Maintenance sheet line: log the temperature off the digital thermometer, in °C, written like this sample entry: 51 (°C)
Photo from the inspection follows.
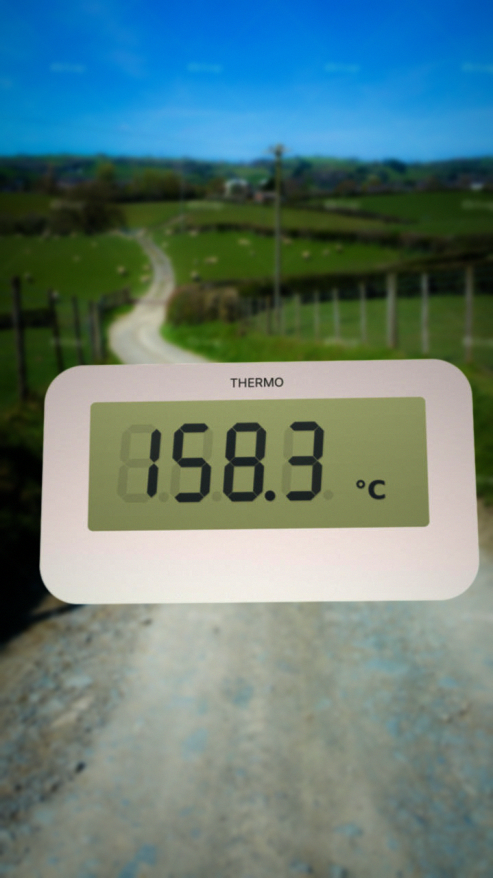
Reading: 158.3 (°C)
